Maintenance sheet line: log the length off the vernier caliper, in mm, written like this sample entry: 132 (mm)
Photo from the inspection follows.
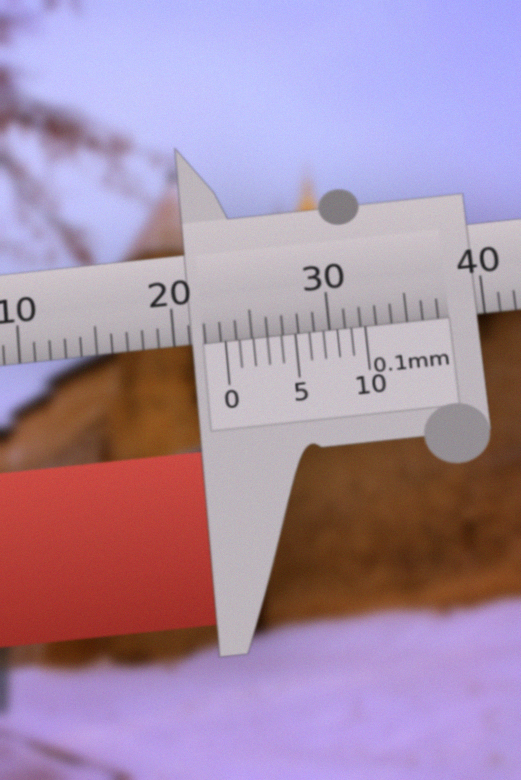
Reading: 23.3 (mm)
